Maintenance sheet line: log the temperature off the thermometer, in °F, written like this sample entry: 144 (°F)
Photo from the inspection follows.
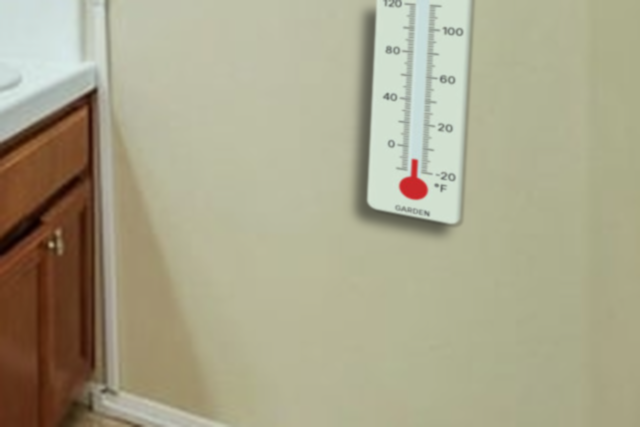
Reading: -10 (°F)
